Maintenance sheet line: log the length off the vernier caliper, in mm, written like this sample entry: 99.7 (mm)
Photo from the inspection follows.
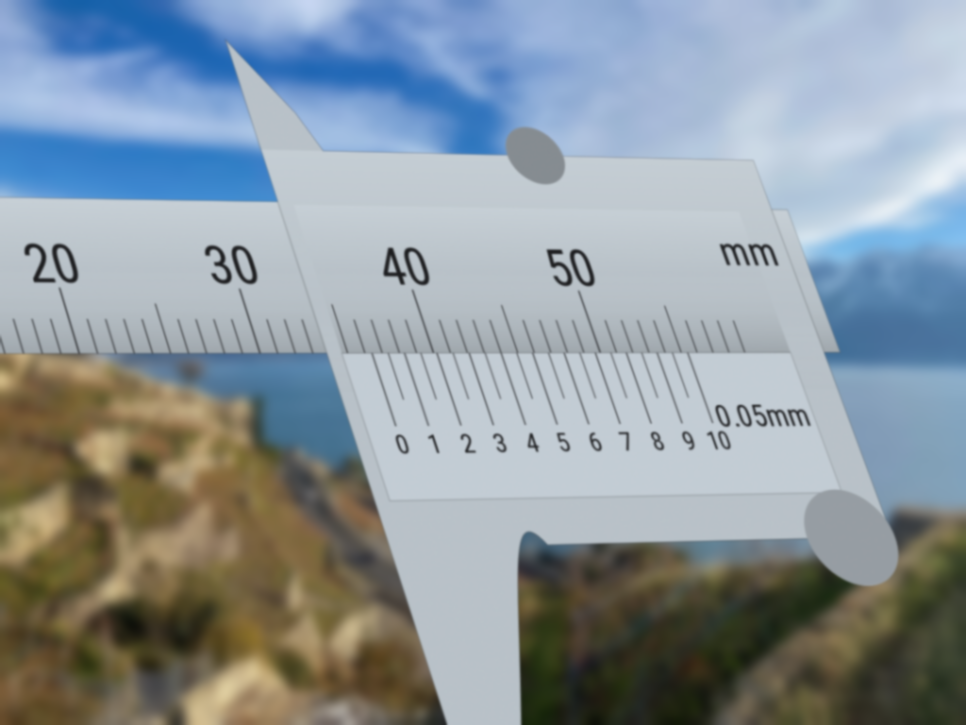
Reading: 36.4 (mm)
